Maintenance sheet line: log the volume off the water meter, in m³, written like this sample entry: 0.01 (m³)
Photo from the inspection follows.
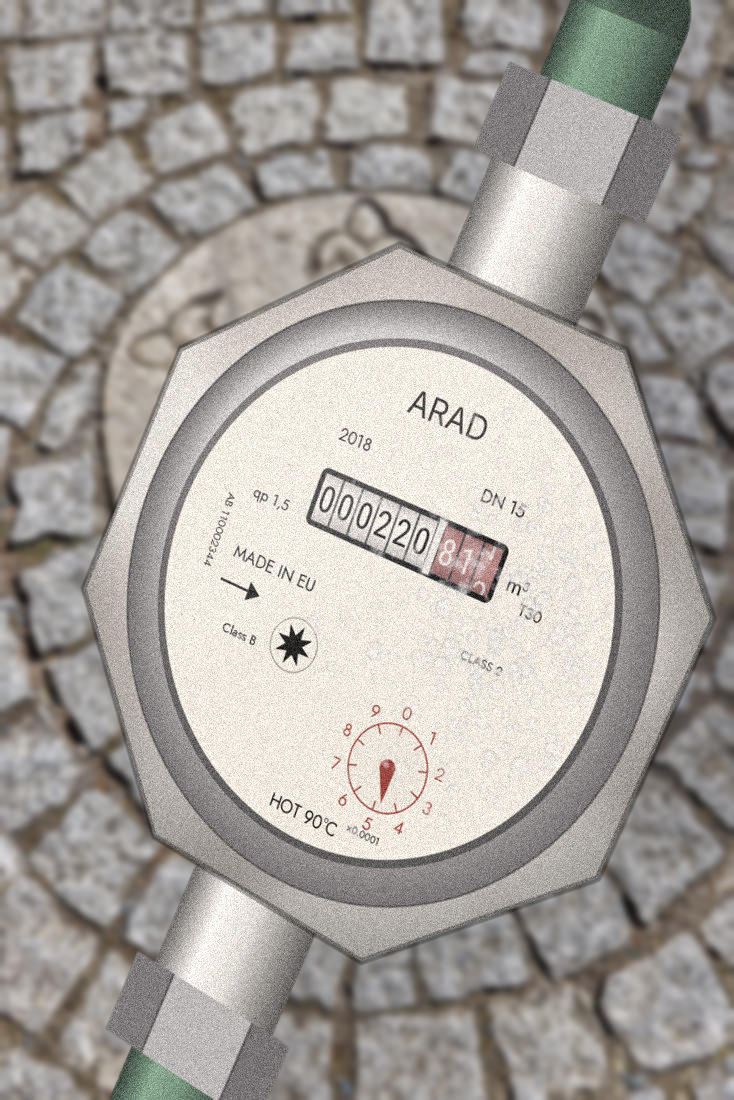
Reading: 220.8114 (m³)
